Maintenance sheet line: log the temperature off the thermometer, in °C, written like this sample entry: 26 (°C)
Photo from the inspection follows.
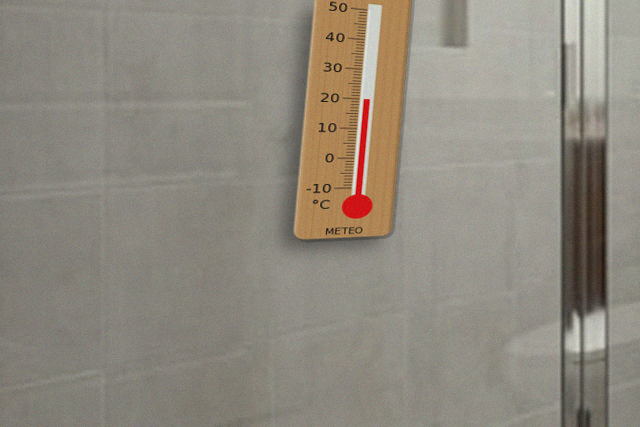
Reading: 20 (°C)
